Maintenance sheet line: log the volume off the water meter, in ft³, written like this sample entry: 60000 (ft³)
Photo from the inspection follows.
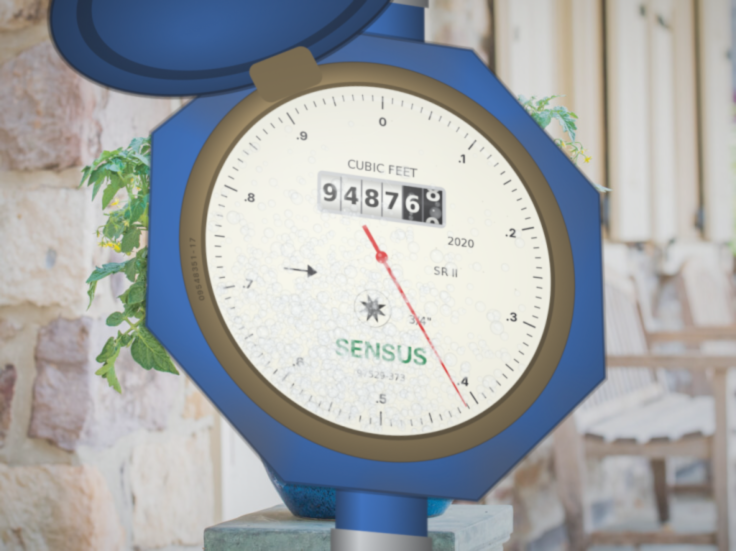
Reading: 948768.41 (ft³)
